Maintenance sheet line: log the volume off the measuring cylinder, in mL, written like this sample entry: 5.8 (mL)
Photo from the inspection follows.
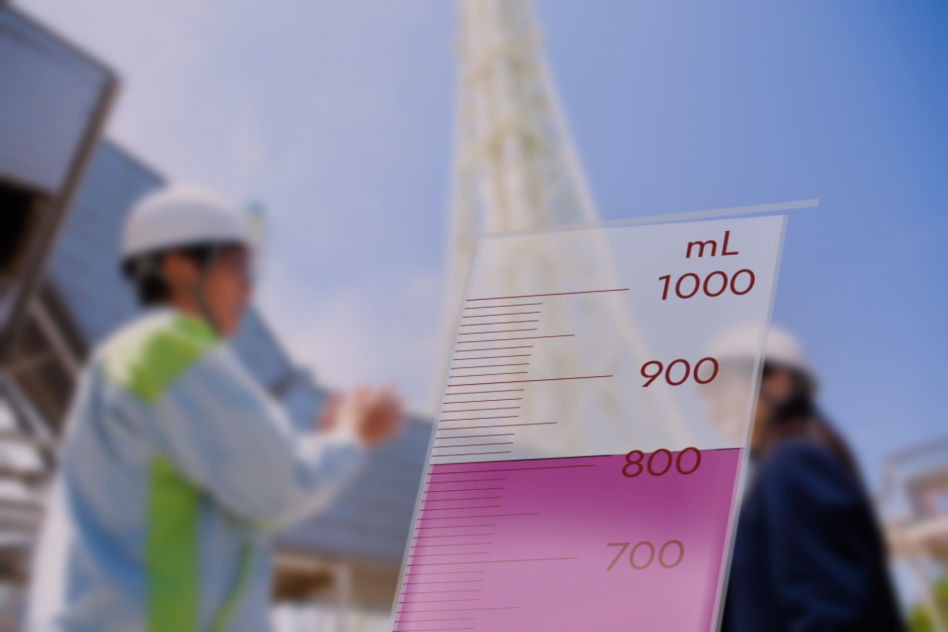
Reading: 810 (mL)
